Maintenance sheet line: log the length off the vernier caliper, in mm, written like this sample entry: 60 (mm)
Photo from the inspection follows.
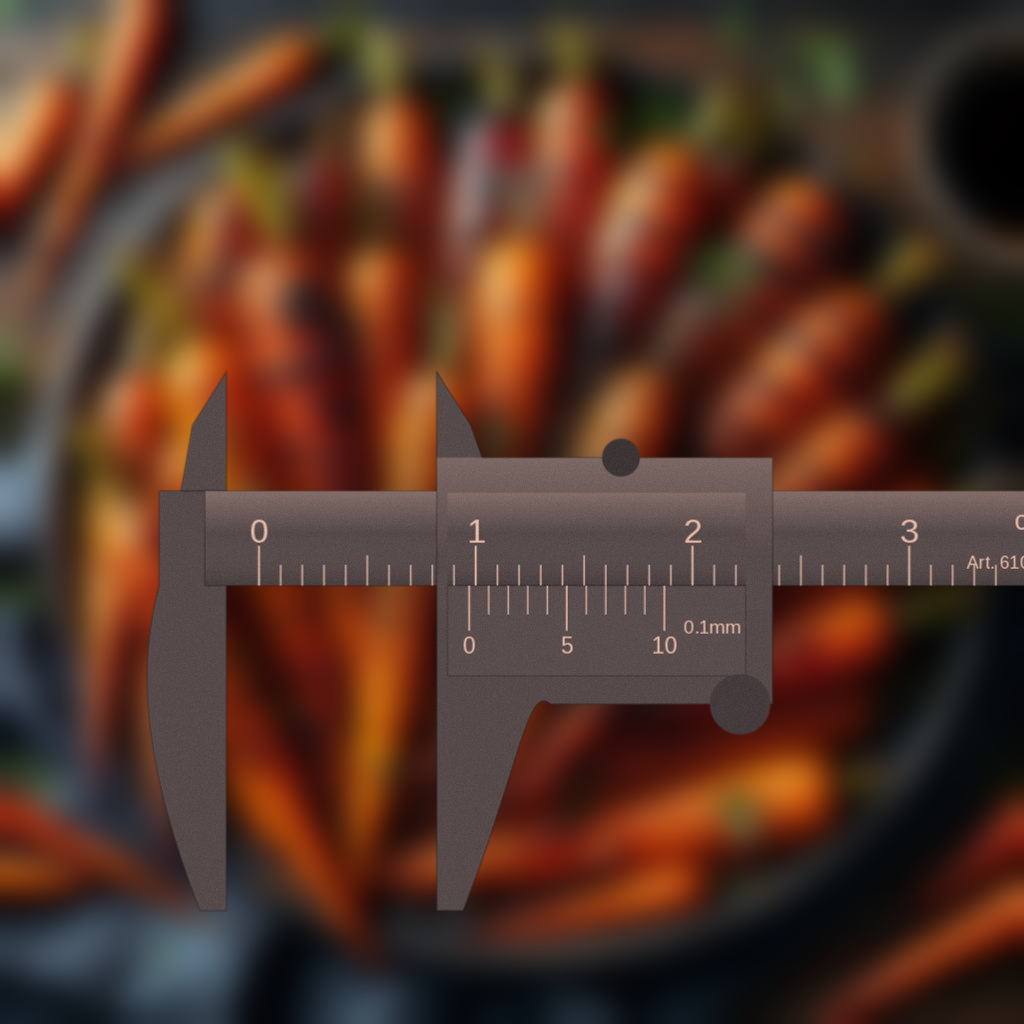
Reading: 9.7 (mm)
